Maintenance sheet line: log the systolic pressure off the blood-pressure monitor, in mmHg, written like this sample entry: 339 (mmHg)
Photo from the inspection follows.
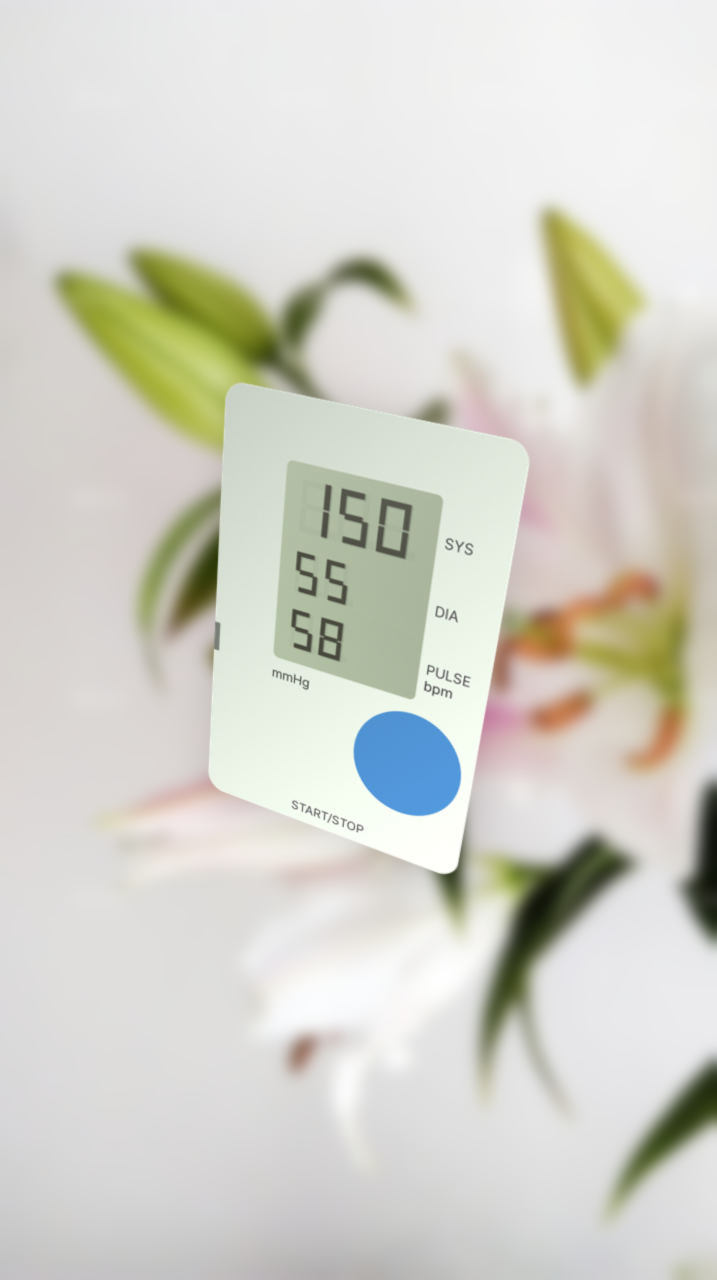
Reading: 150 (mmHg)
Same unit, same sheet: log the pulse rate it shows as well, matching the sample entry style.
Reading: 58 (bpm)
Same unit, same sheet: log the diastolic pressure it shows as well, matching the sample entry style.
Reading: 55 (mmHg)
